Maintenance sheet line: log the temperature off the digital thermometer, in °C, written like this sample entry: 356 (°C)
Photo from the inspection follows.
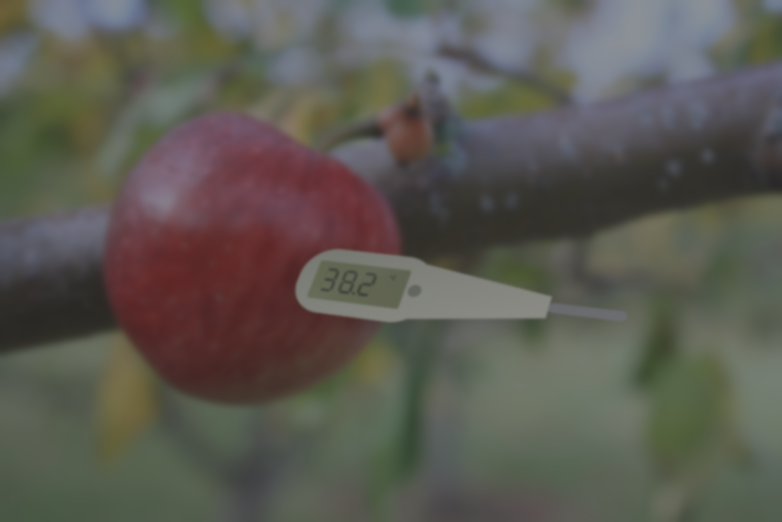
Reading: 38.2 (°C)
